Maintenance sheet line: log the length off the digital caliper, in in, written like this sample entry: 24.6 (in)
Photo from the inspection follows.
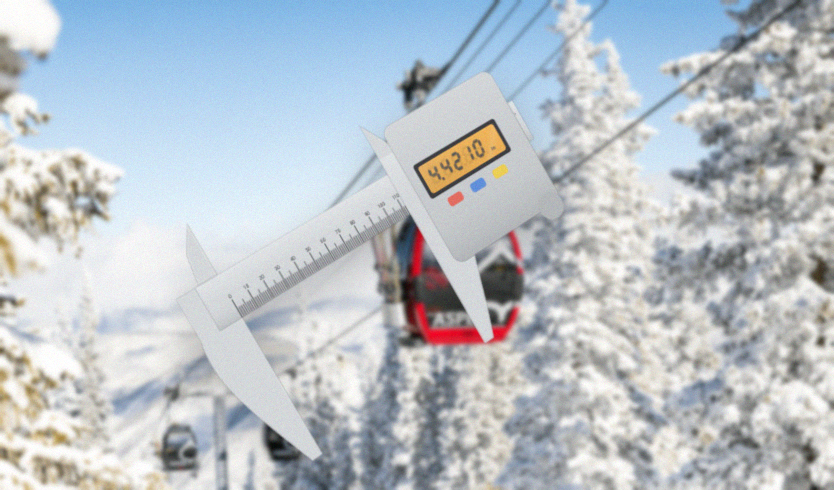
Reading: 4.4210 (in)
